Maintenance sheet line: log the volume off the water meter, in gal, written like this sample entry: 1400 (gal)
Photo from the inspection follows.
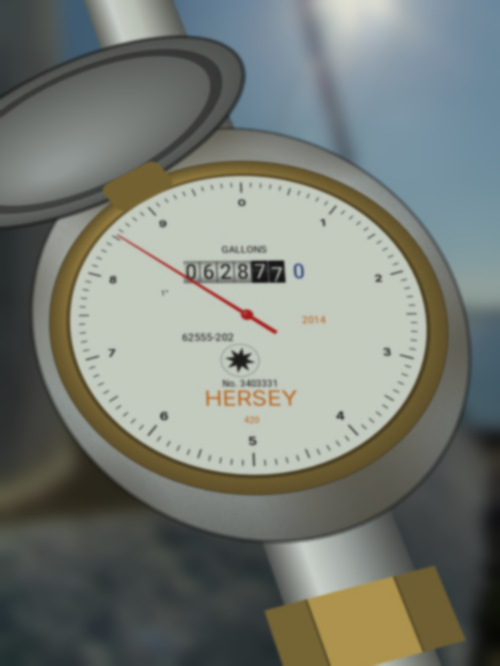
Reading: 628768.5 (gal)
